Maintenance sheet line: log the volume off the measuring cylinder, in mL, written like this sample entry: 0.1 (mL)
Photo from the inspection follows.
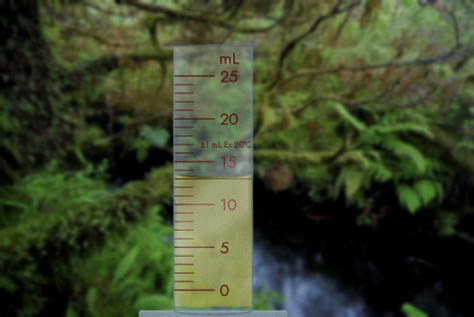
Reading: 13 (mL)
